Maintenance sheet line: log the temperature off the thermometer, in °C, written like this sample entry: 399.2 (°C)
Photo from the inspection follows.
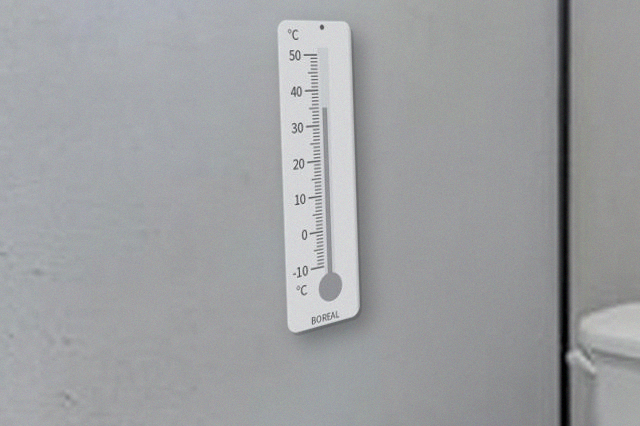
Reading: 35 (°C)
